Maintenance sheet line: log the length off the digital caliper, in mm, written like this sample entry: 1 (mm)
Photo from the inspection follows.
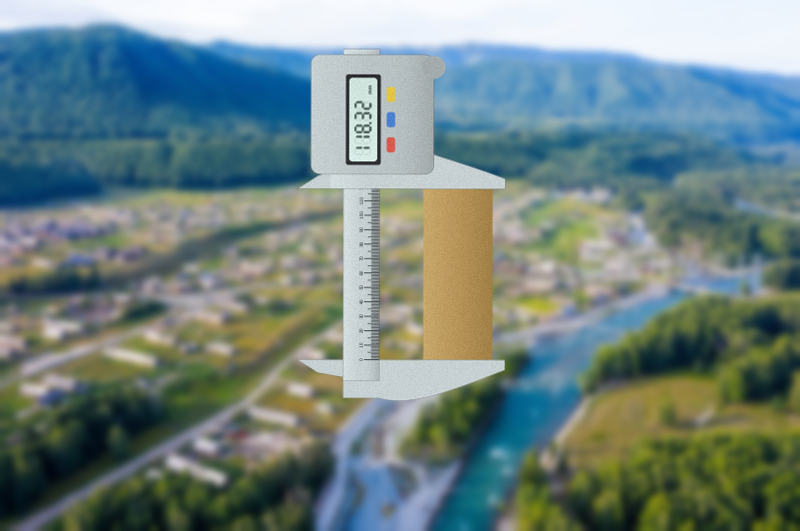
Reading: 118.32 (mm)
